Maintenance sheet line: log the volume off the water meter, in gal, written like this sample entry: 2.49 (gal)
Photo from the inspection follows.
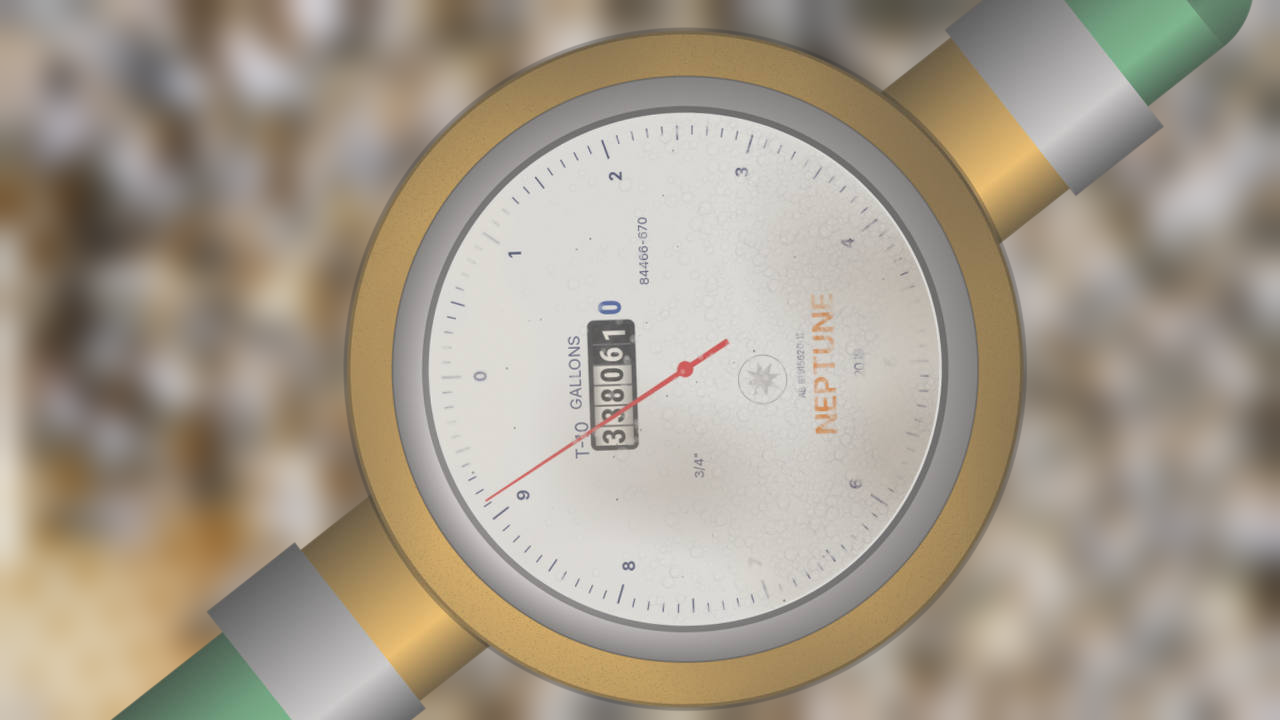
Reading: 3380609.1 (gal)
